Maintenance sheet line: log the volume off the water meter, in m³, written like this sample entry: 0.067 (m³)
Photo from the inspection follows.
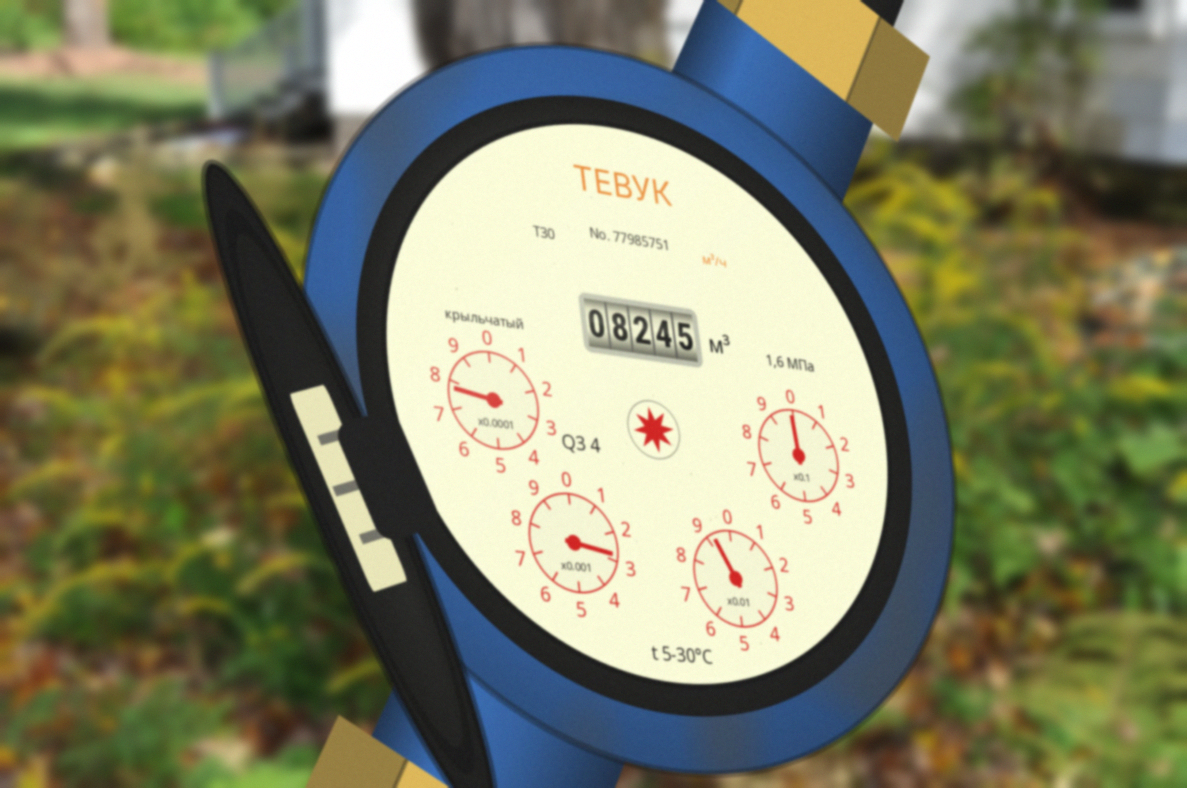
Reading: 8244.9927 (m³)
